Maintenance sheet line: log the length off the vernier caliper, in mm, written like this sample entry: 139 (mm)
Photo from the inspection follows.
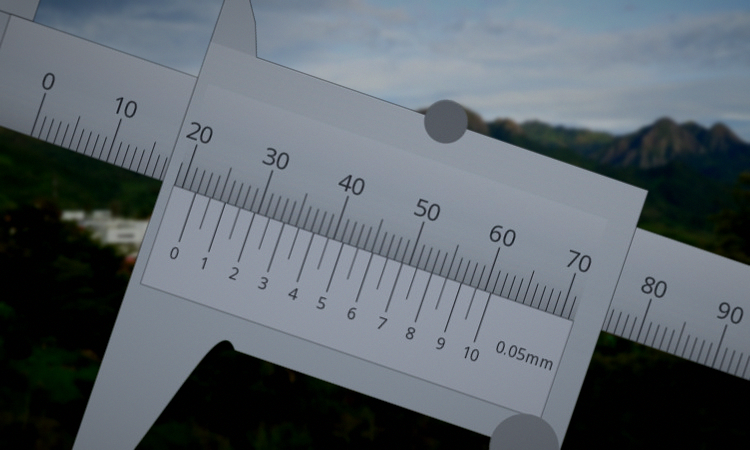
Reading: 21.8 (mm)
